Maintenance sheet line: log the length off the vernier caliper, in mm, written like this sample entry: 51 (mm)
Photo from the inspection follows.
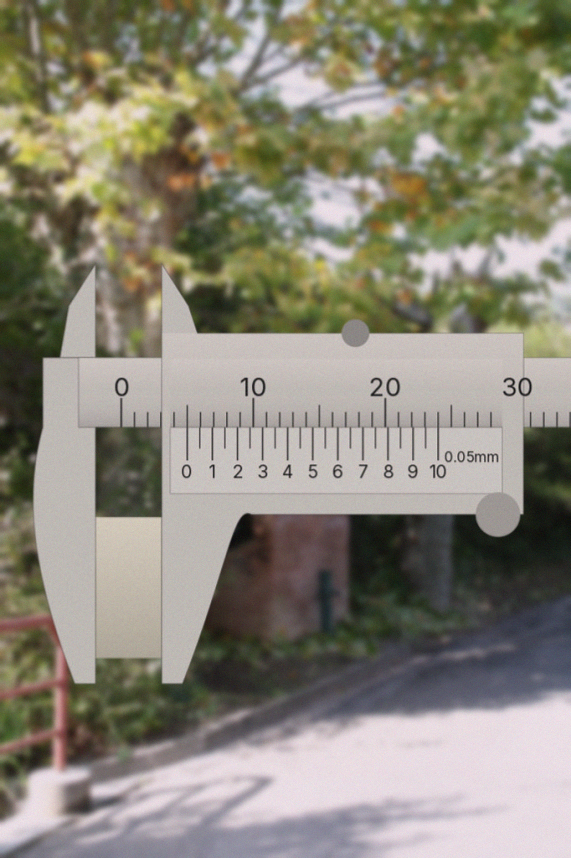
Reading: 5.0 (mm)
